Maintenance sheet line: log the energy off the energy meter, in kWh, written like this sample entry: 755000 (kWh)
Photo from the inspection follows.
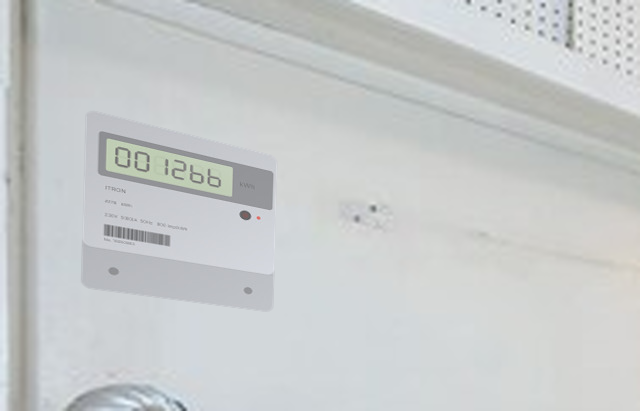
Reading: 1266 (kWh)
